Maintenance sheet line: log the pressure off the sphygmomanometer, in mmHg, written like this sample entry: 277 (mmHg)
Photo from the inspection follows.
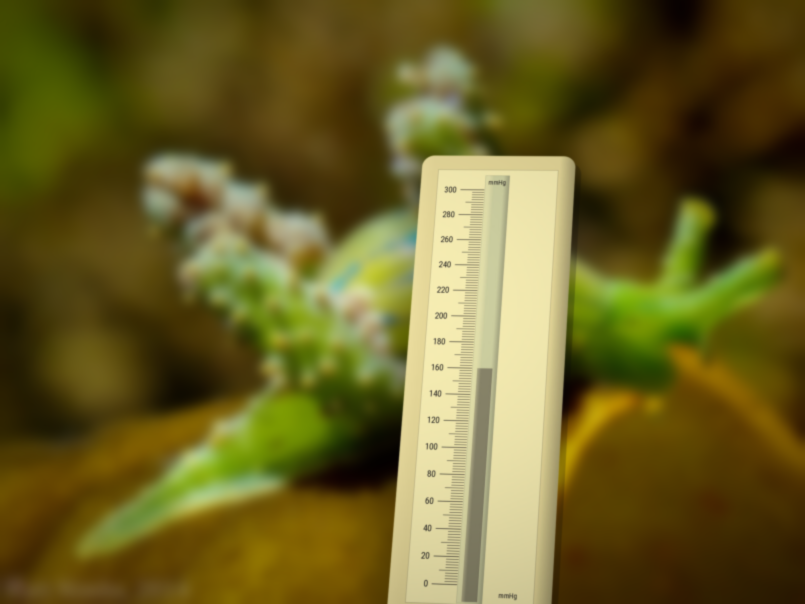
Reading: 160 (mmHg)
